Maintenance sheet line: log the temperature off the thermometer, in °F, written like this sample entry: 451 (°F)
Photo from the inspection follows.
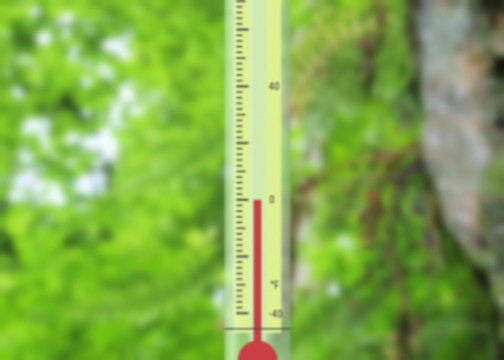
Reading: 0 (°F)
